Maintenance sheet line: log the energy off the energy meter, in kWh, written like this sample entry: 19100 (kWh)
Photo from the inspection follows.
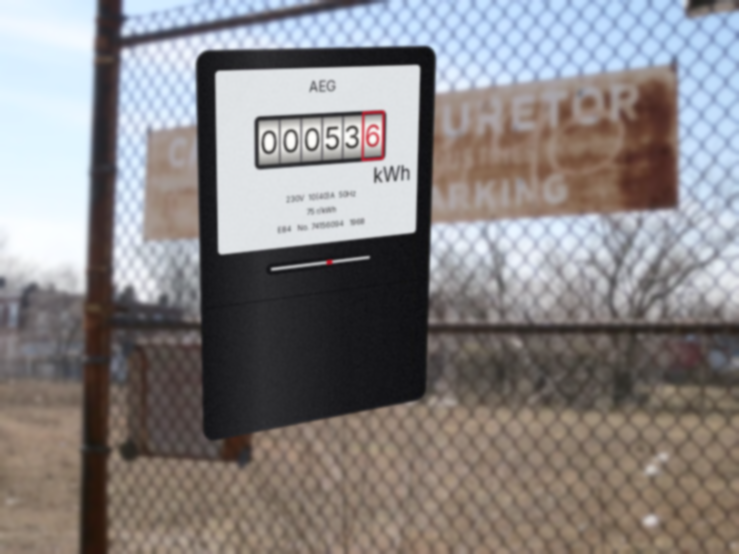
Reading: 53.6 (kWh)
